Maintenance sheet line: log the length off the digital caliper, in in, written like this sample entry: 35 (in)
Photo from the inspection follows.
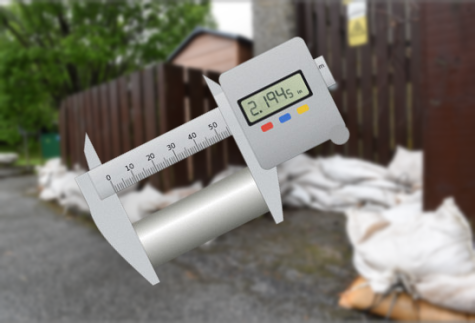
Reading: 2.1945 (in)
